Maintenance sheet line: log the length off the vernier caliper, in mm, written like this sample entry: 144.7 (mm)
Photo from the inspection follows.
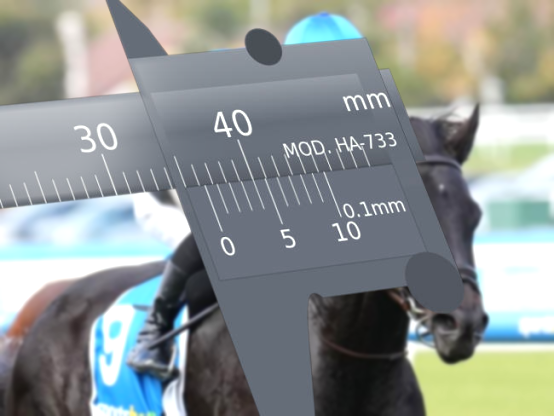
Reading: 36.4 (mm)
